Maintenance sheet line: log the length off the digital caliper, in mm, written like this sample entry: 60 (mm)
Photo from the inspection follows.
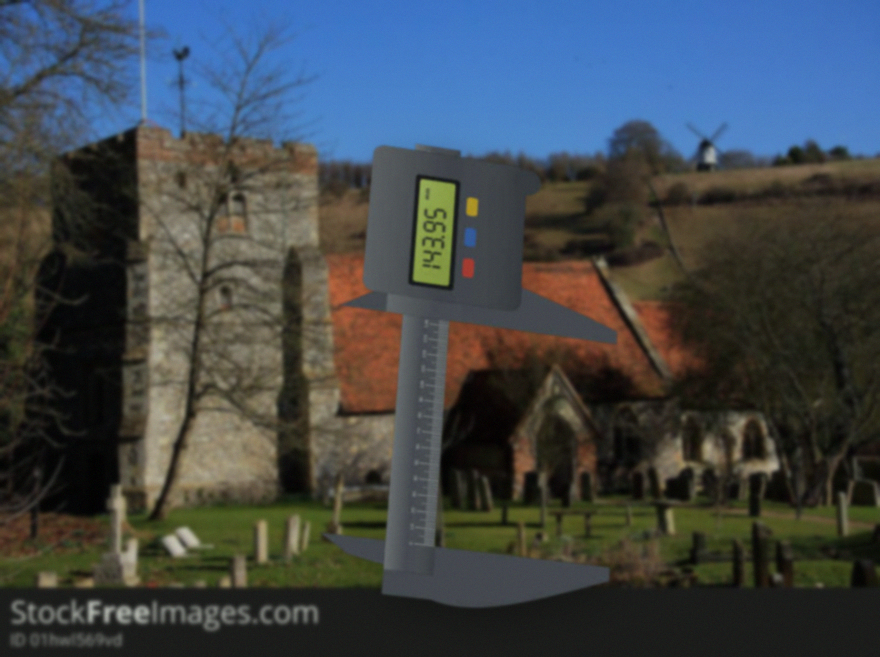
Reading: 143.95 (mm)
